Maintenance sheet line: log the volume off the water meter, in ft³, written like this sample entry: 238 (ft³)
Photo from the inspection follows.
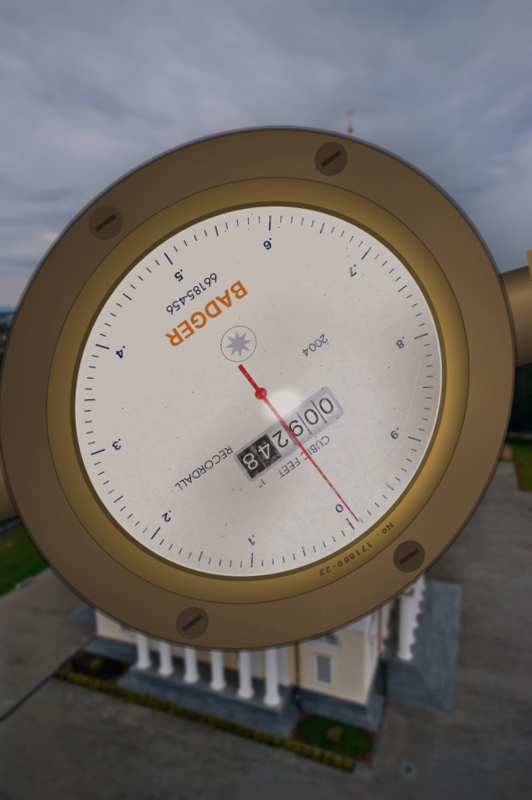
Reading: 9247.99 (ft³)
